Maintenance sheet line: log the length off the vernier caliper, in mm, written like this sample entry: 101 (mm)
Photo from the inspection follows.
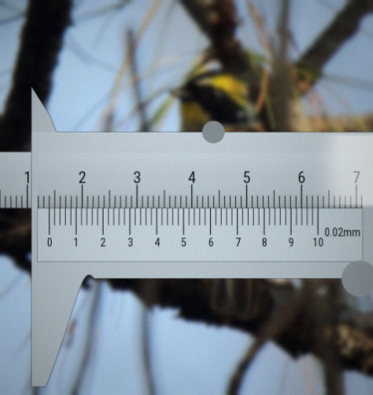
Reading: 14.0 (mm)
